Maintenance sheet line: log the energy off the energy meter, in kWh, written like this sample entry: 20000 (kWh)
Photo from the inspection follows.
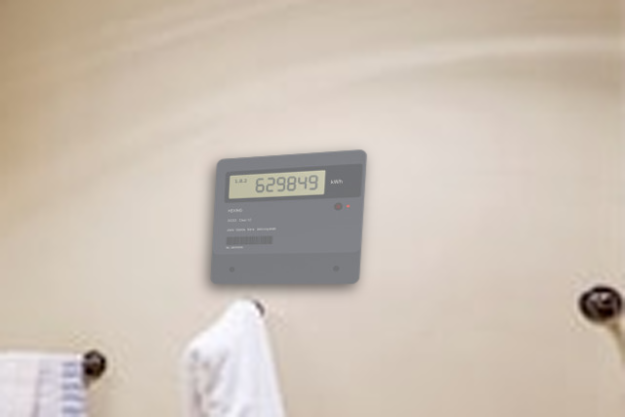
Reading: 629849 (kWh)
